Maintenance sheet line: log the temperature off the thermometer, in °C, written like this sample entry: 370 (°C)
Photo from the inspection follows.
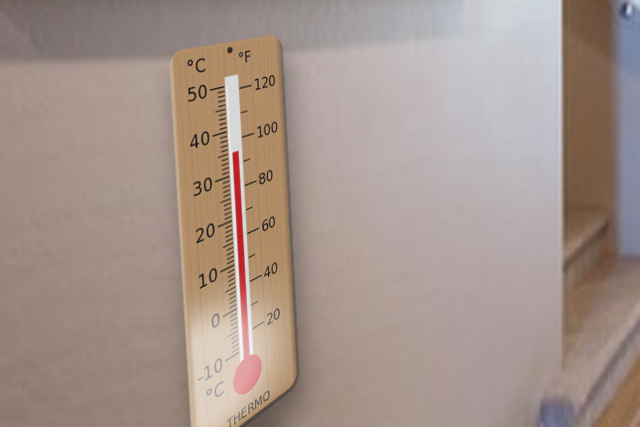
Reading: 35 (°C)
